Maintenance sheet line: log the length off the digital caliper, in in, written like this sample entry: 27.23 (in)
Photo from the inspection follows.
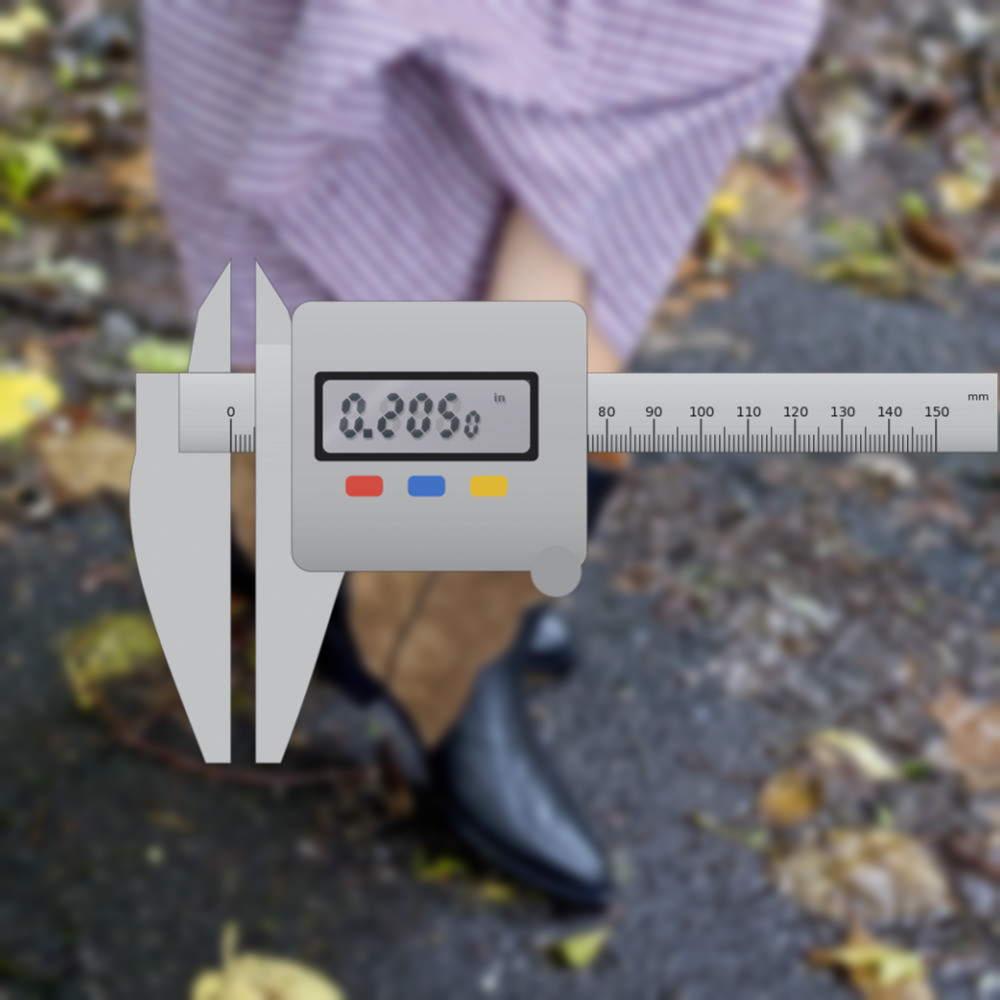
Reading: 0.2050 (in)
